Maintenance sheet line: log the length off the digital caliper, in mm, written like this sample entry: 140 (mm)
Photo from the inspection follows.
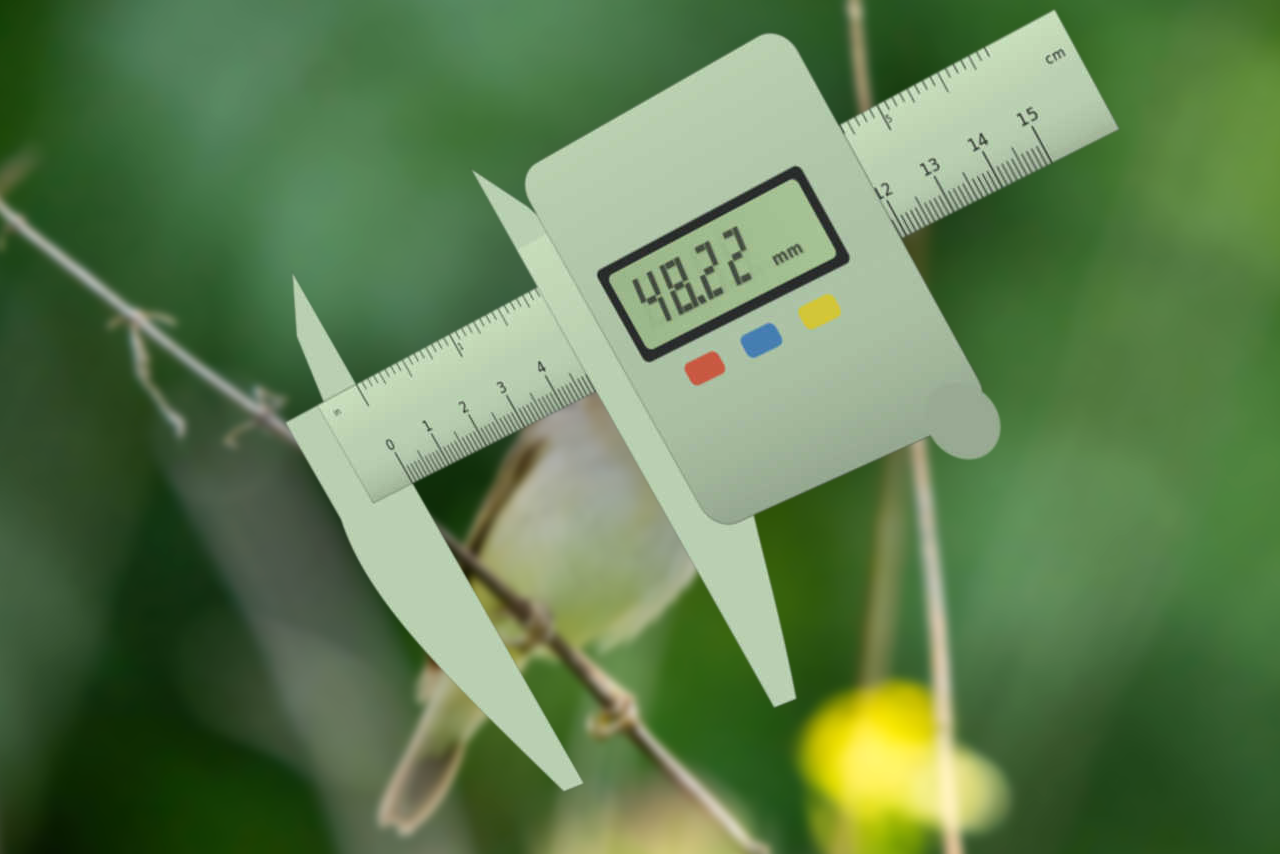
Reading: 48.22 (mm)
